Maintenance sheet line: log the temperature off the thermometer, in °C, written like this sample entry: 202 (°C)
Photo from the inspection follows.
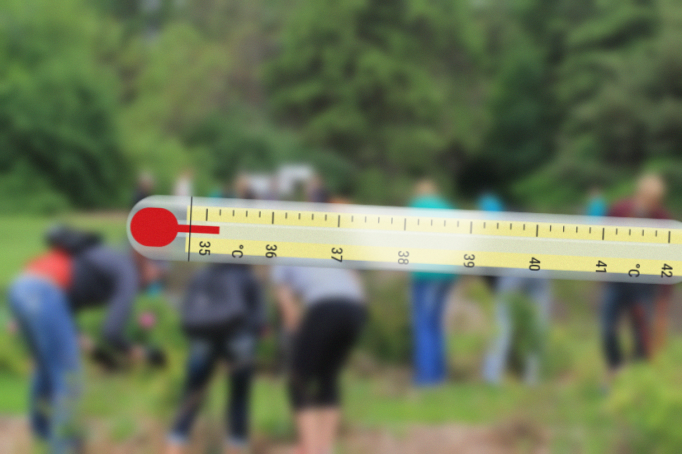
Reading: 35.2 (°C)
